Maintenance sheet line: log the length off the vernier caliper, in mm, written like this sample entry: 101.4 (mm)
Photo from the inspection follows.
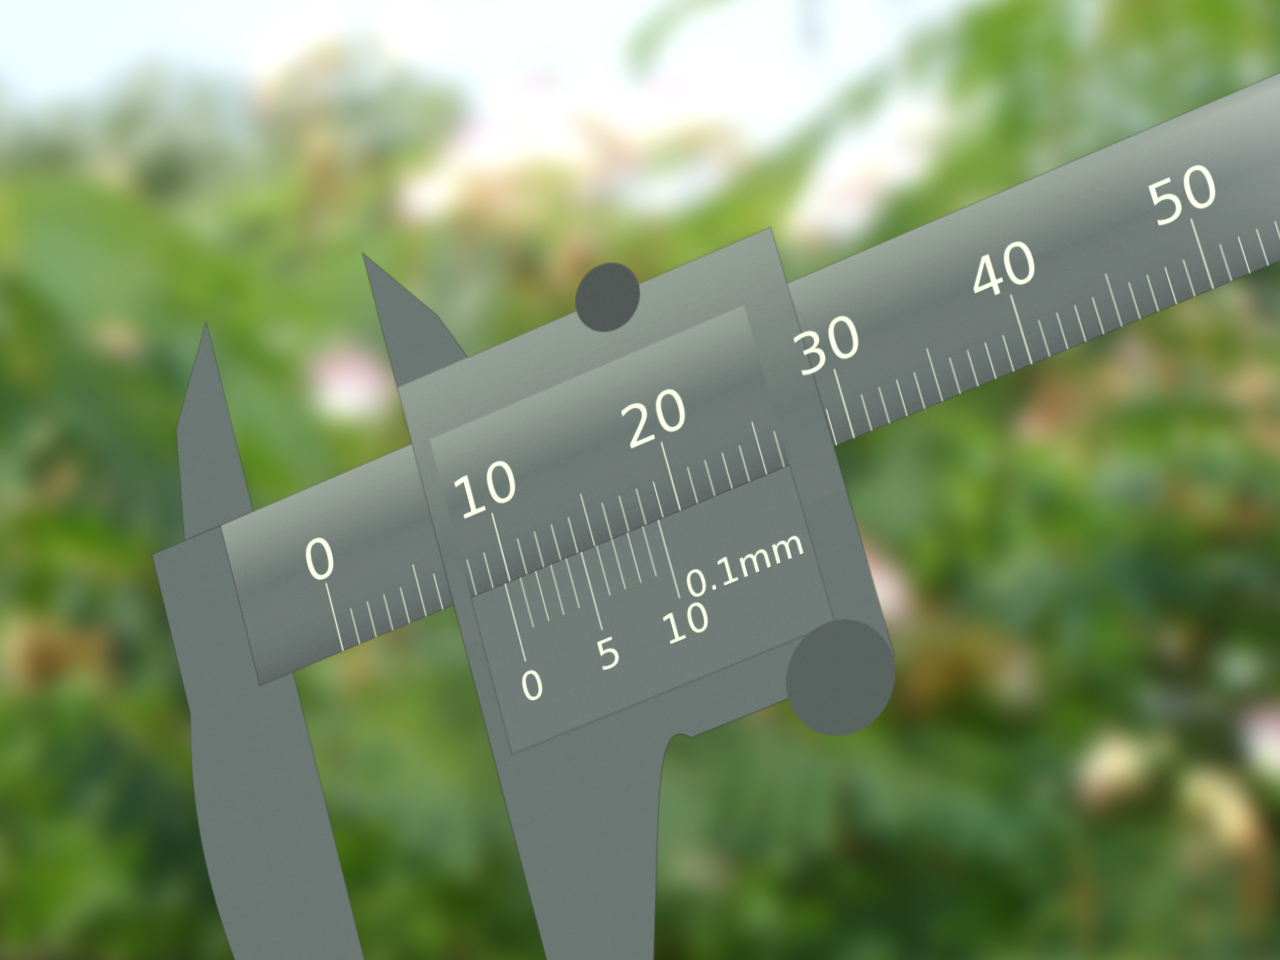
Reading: 9.7 (mm)
